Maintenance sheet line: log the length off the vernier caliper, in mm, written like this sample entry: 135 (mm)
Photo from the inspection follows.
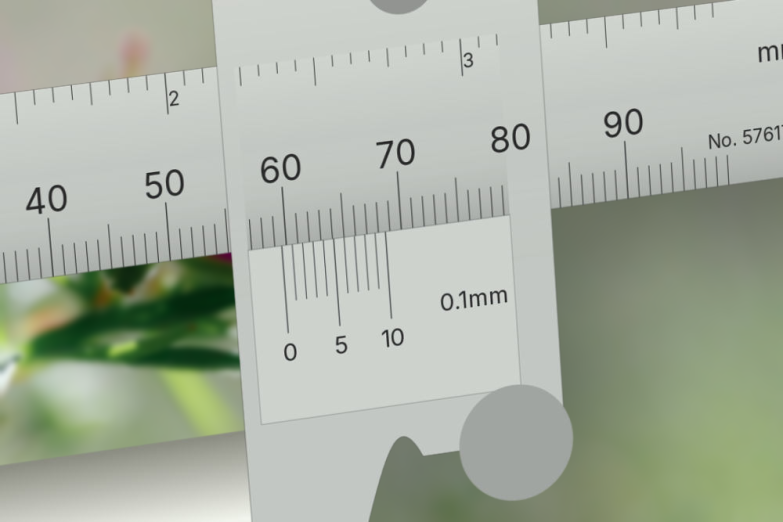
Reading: 59.6 (mm)
